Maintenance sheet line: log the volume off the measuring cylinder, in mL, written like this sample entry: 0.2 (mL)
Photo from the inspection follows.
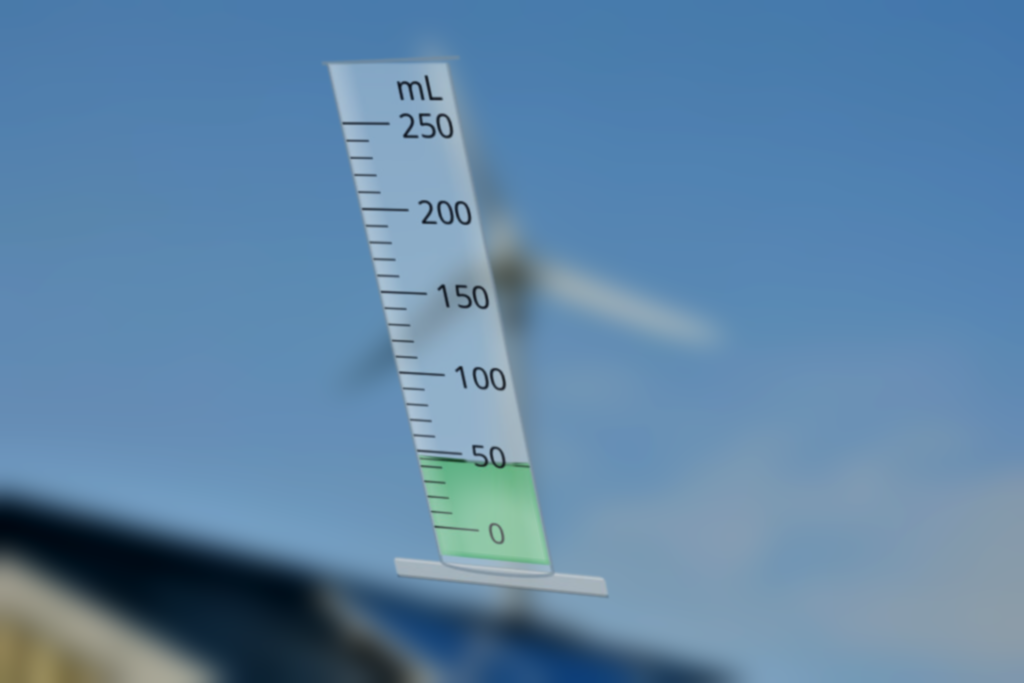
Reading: 45 (mL)
